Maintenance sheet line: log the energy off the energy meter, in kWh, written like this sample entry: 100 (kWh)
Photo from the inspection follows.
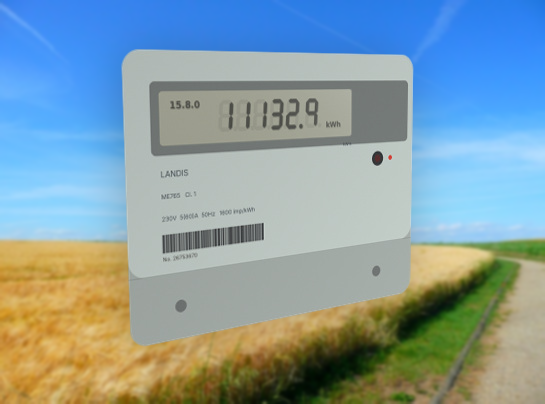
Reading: 11132.9 (kWh)
